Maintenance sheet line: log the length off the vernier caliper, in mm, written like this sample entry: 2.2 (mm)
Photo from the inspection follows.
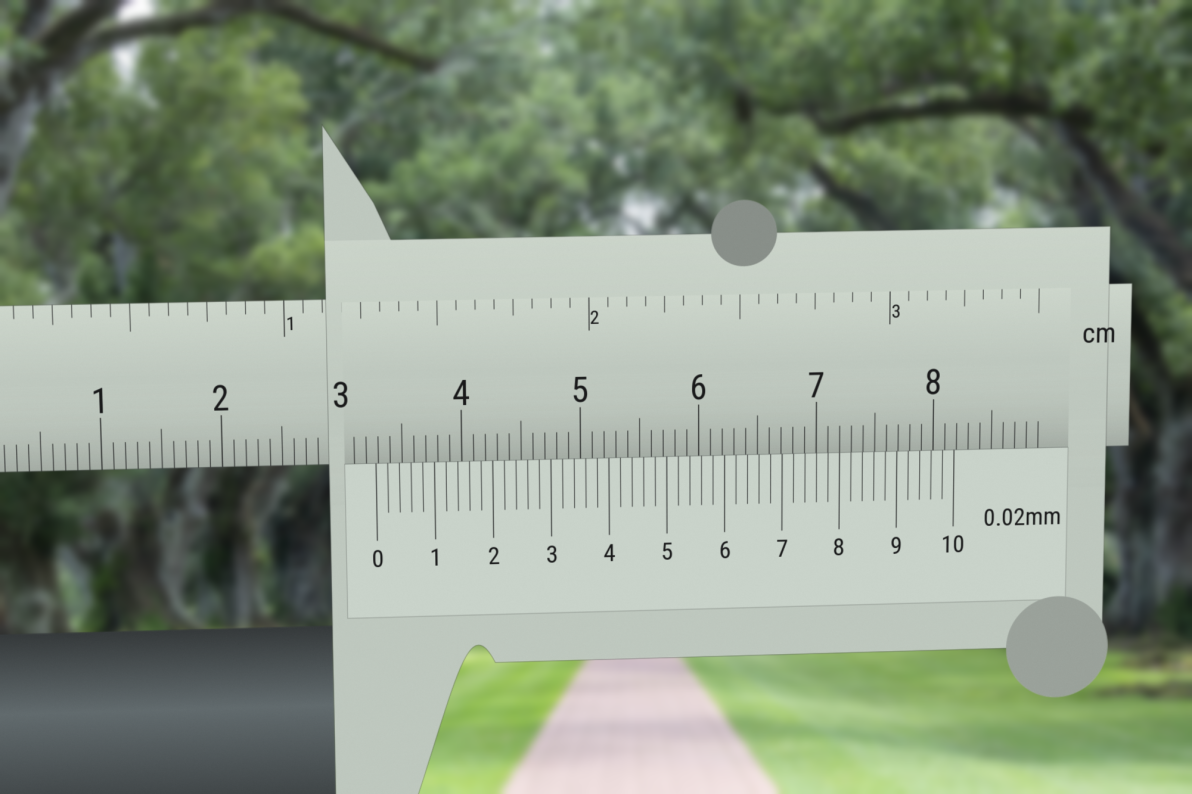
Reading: 32.8 (mm)
